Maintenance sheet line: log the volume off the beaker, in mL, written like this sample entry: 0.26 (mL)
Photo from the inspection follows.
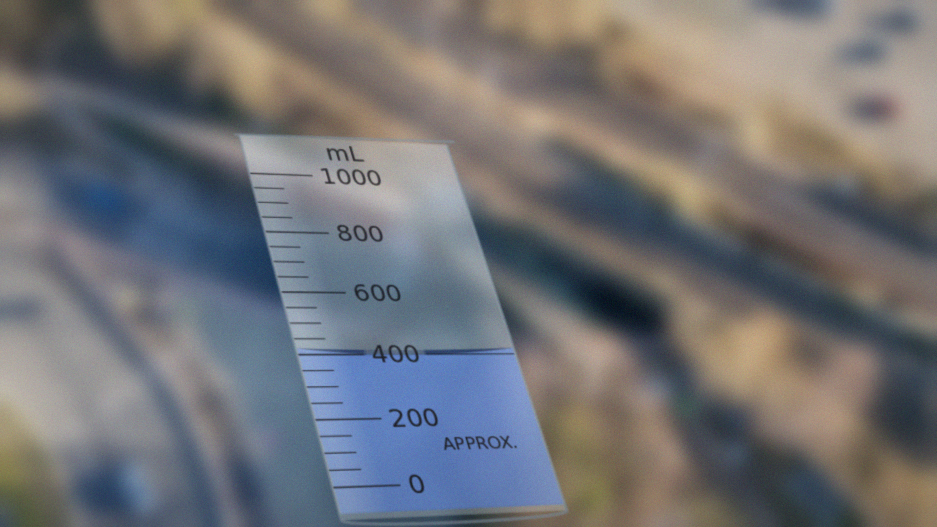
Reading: 400 (mL)
